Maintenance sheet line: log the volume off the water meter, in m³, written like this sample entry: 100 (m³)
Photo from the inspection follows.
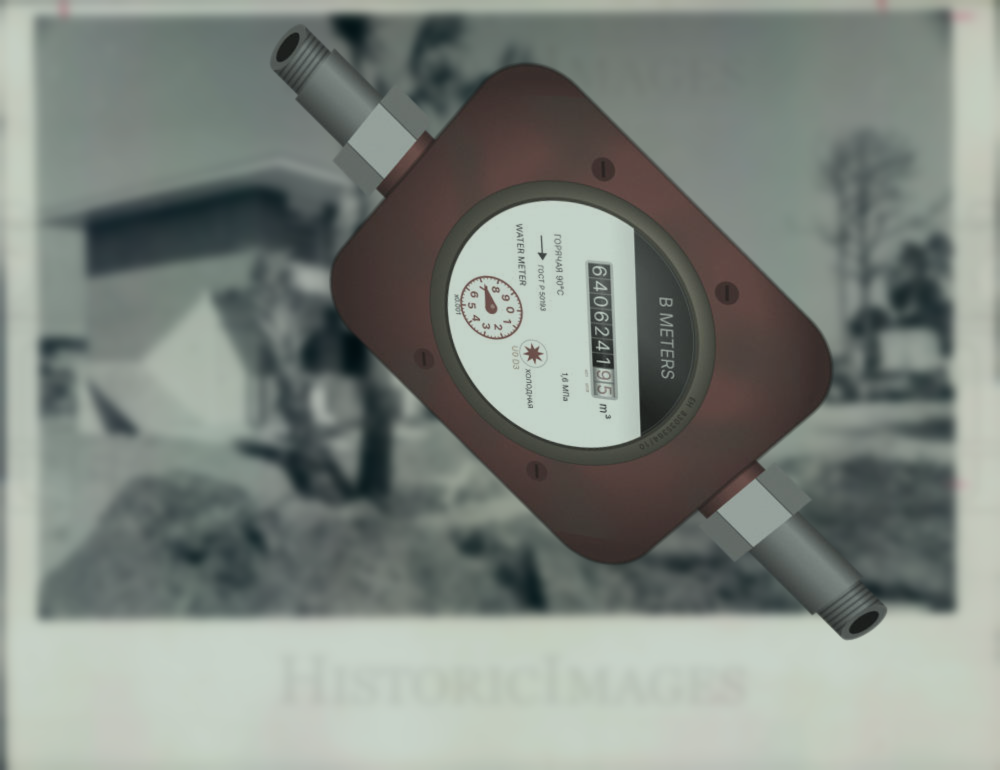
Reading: 6406241.957 (m³)
